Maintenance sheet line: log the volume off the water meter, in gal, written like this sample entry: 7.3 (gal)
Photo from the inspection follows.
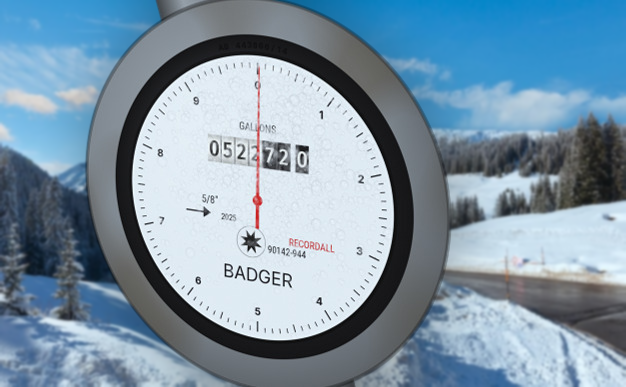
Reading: 522720.0 (gal)
